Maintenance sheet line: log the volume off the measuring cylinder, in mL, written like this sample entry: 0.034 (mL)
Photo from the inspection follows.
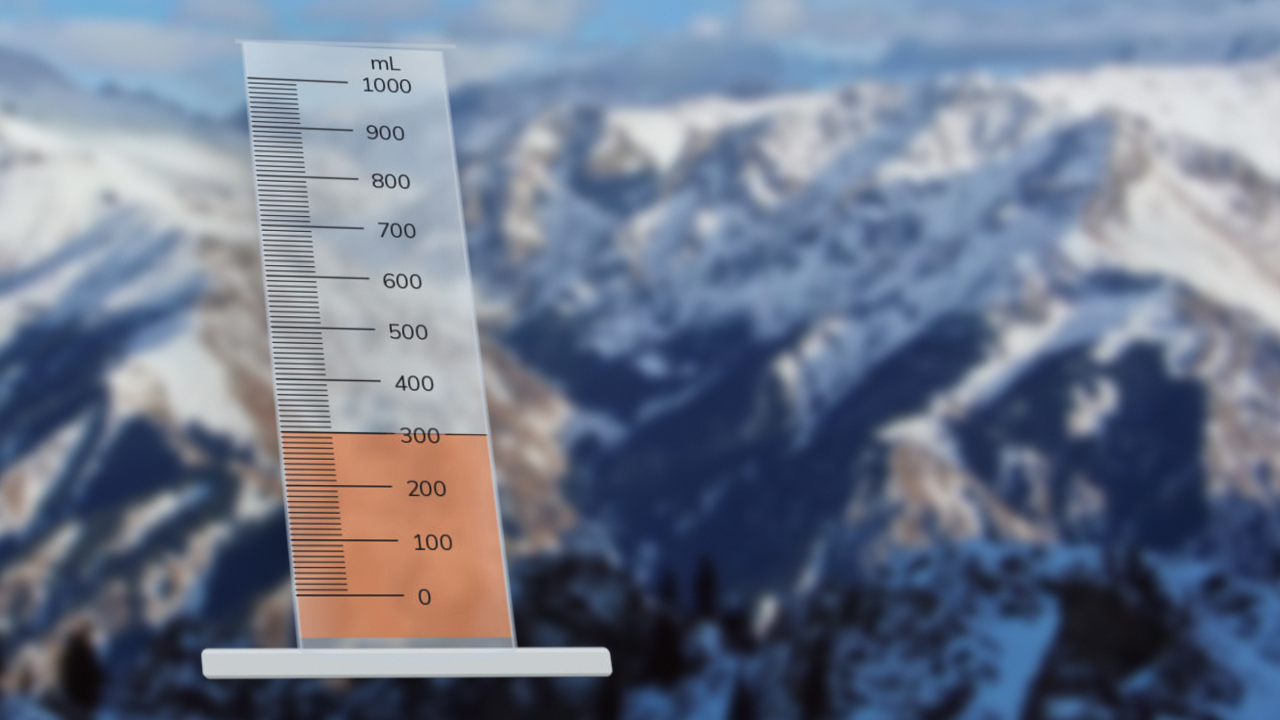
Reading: 300 (mL)
